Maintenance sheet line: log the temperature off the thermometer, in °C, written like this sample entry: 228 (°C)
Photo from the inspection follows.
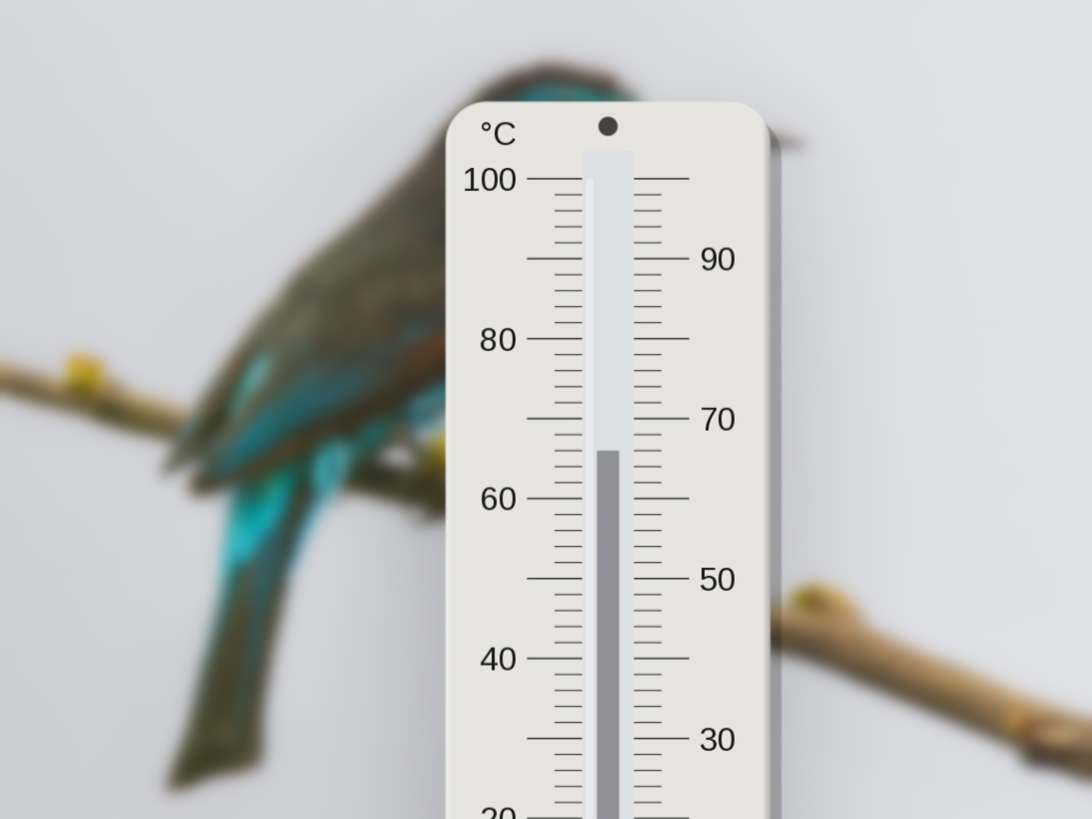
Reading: 66 (°C)
